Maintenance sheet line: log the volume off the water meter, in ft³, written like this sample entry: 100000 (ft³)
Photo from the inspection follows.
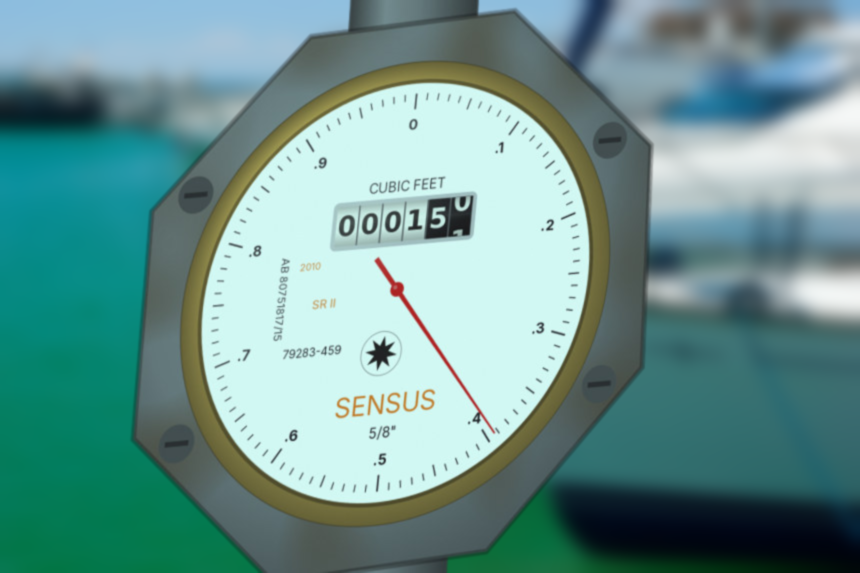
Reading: 150.39 (ft³)
